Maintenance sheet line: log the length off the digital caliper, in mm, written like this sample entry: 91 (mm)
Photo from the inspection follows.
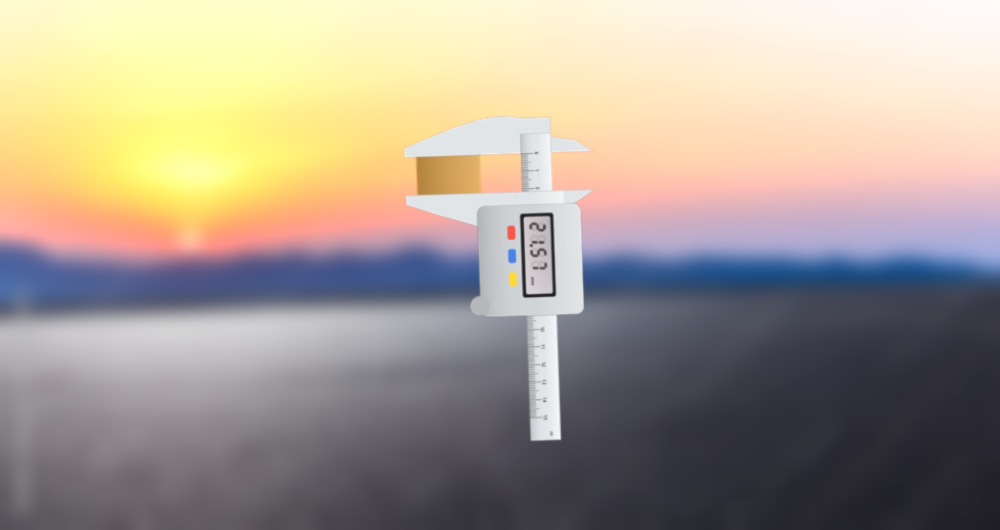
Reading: 21.57 (mm)
